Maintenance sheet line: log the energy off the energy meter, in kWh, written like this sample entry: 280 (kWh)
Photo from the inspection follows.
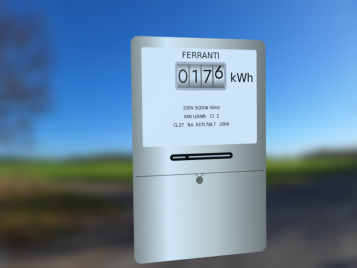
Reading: 176 (kWh)
